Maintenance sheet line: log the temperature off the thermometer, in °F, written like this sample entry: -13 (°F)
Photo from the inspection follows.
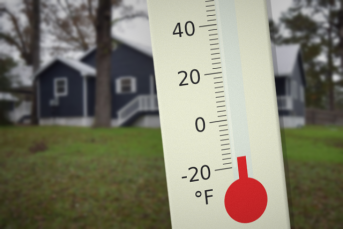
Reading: -16 (°F)
